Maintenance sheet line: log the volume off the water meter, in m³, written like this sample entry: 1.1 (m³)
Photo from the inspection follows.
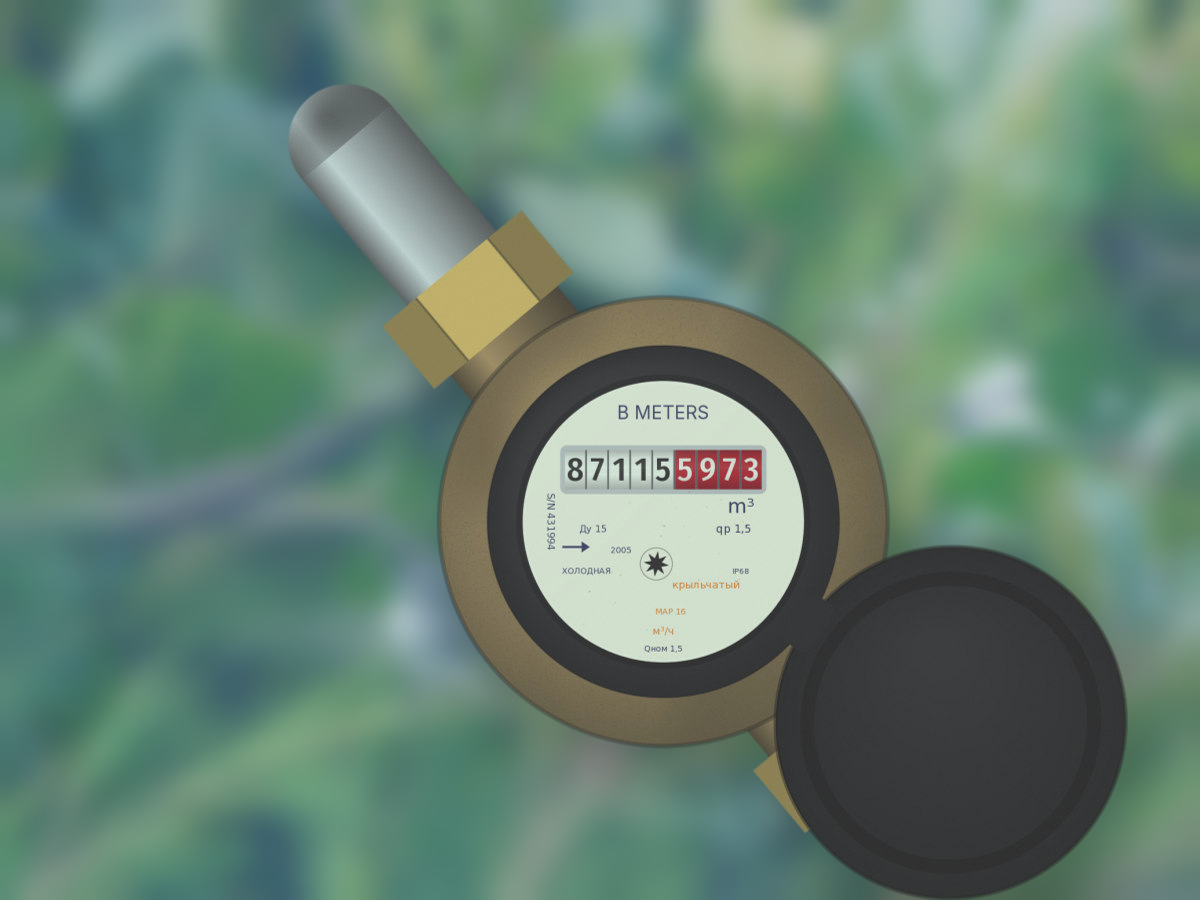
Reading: 87115.5973 (m³)
